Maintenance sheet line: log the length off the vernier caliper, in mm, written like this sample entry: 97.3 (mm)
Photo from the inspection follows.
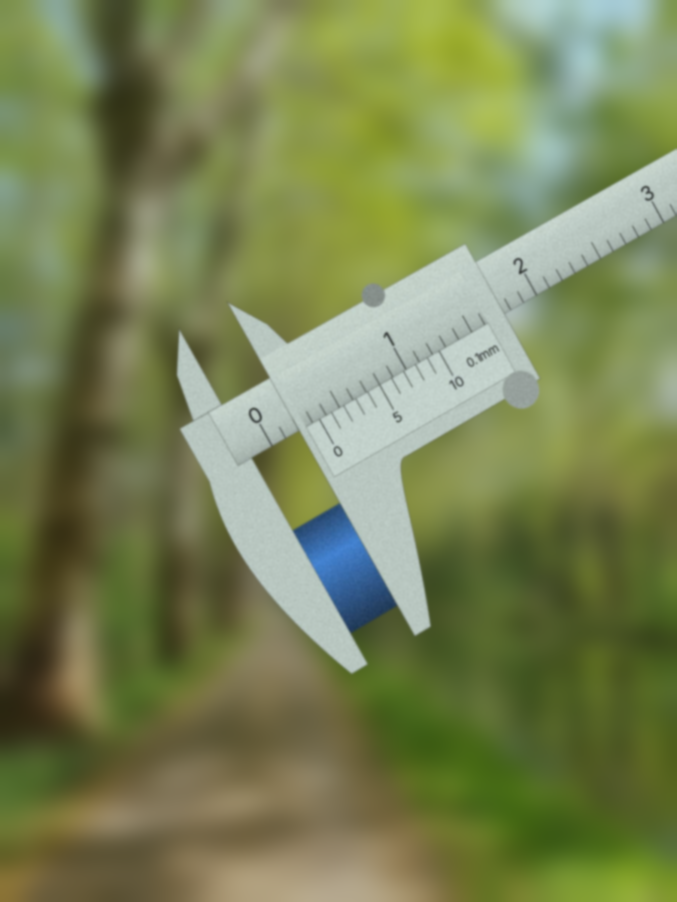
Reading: 3.5 (mm)
